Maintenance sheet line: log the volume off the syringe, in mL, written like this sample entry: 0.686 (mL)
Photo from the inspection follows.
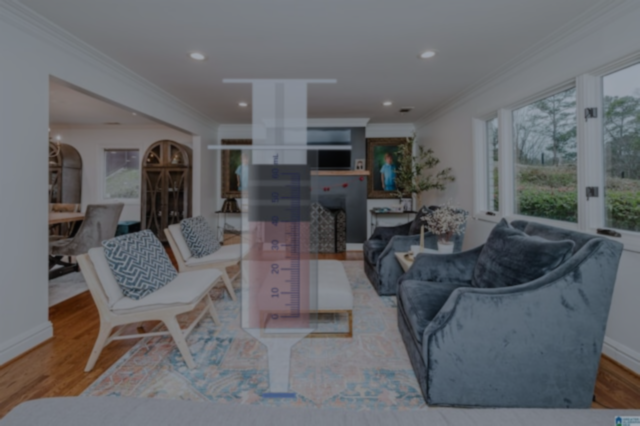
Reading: 40 (mL)
